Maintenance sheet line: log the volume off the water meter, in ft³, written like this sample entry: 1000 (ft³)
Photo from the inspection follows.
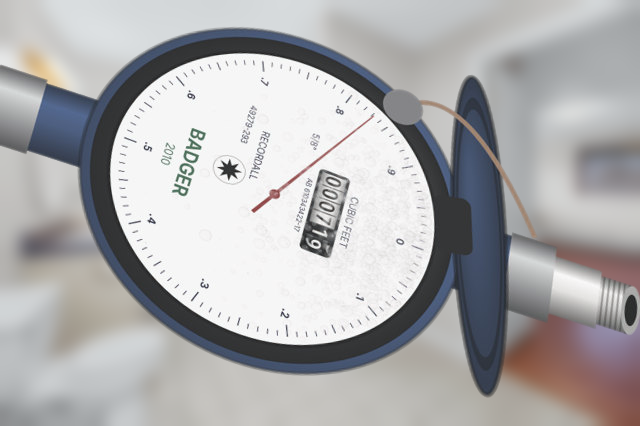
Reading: 718.83 (ft³)
